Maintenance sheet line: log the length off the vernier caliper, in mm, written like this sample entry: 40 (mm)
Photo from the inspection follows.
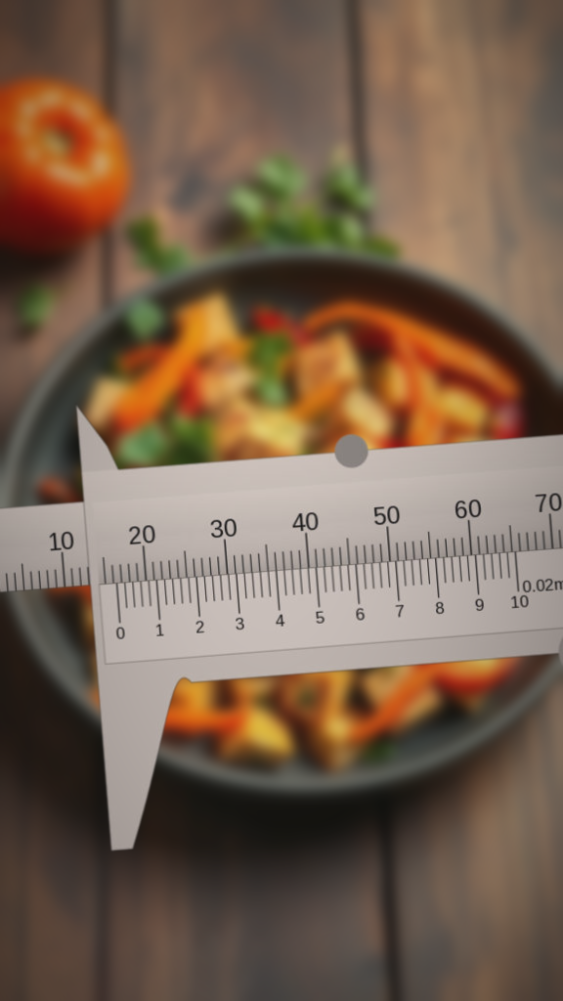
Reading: 16.4 (mm)
